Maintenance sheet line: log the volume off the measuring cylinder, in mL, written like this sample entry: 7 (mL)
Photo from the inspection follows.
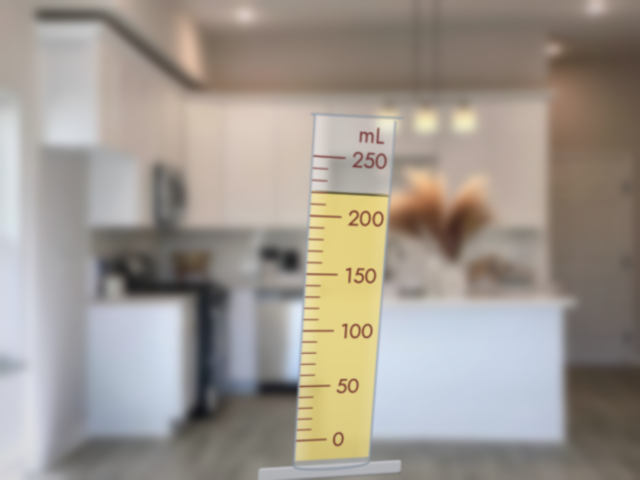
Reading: 220 (mL)
